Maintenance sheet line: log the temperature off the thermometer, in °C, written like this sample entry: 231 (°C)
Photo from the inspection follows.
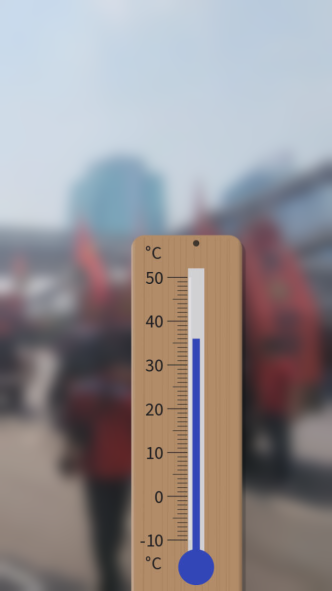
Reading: 36 (°C)
